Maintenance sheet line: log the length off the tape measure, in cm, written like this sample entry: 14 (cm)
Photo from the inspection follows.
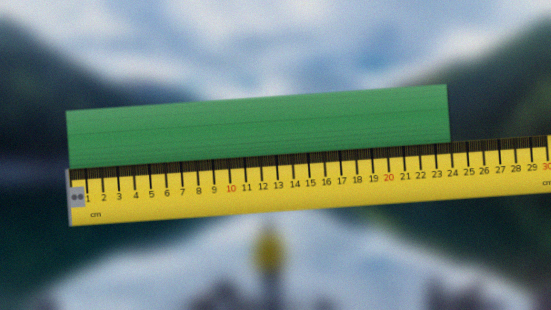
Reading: 24 (cm)
